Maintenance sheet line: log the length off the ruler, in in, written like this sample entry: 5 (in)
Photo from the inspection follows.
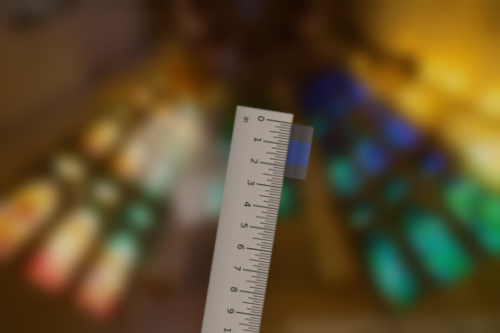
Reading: 2.5 (in)
